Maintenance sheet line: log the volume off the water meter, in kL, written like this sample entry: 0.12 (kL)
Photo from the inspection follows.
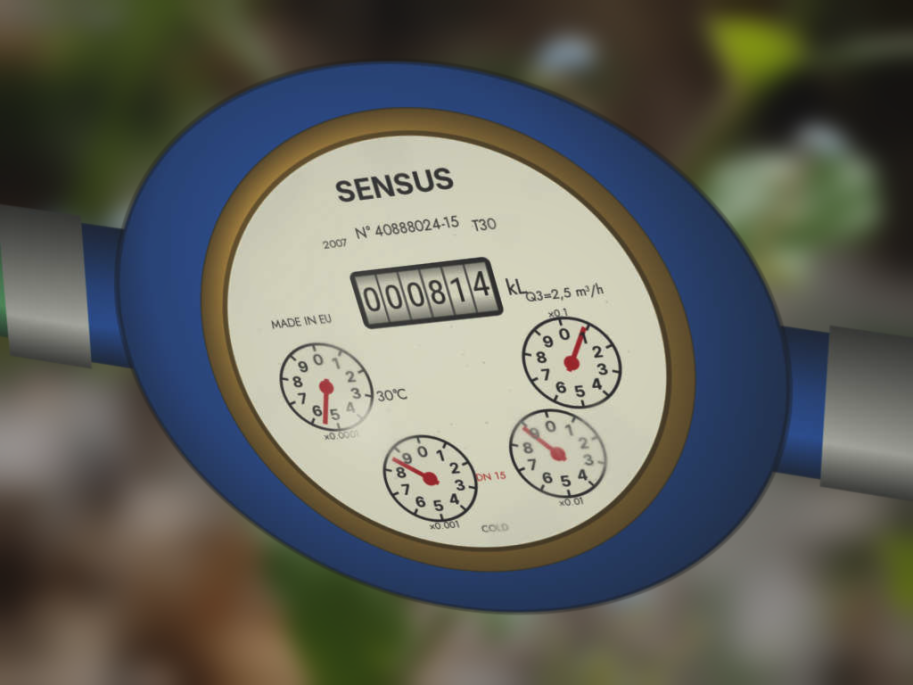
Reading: 814.0885 (kL)
